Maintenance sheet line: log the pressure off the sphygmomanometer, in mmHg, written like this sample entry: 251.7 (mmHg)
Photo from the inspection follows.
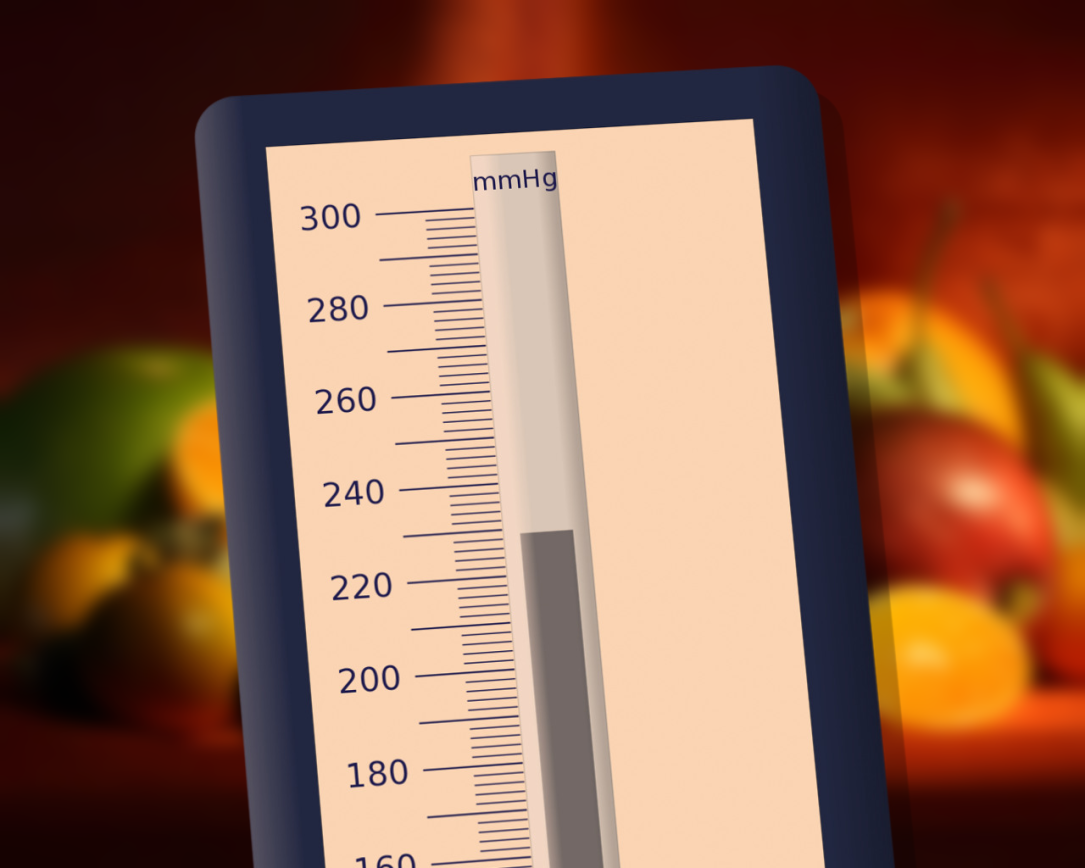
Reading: 229 (mmHg)
